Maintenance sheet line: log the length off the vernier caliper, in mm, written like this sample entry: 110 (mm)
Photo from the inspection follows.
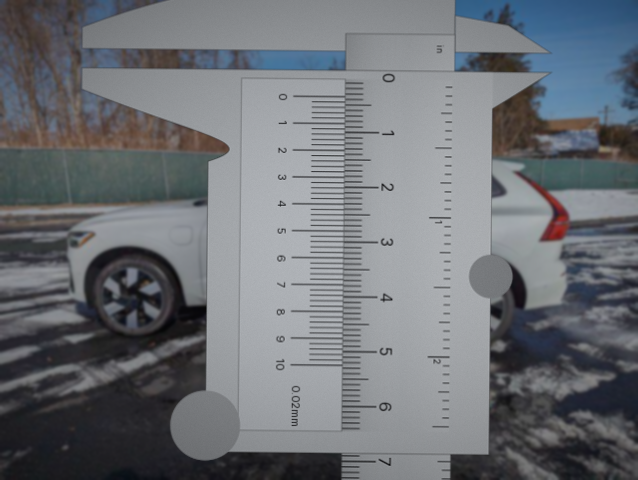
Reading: 3.5 (mm)
